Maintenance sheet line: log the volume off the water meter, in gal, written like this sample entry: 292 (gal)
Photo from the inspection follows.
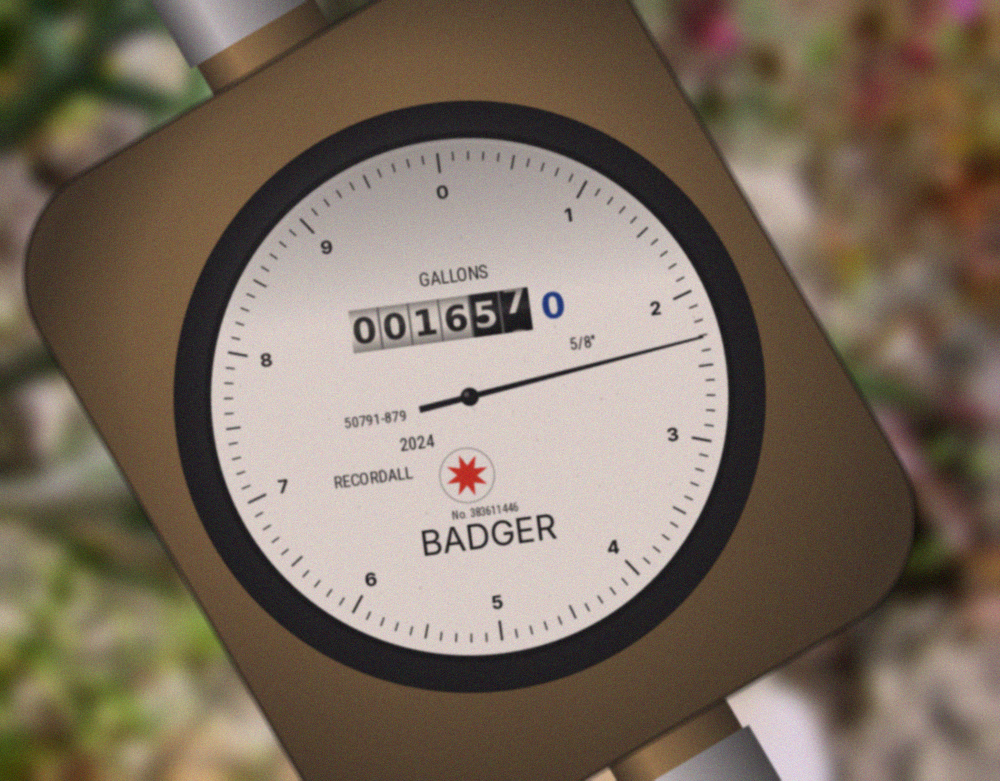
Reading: 16572.3 (gal)
